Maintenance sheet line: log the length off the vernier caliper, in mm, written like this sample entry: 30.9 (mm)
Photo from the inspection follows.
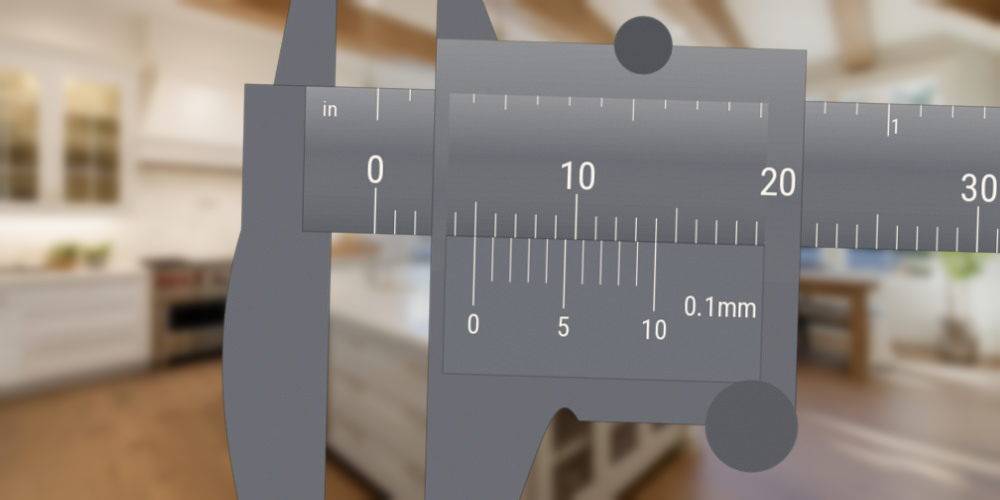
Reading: 5.0 (mm)
